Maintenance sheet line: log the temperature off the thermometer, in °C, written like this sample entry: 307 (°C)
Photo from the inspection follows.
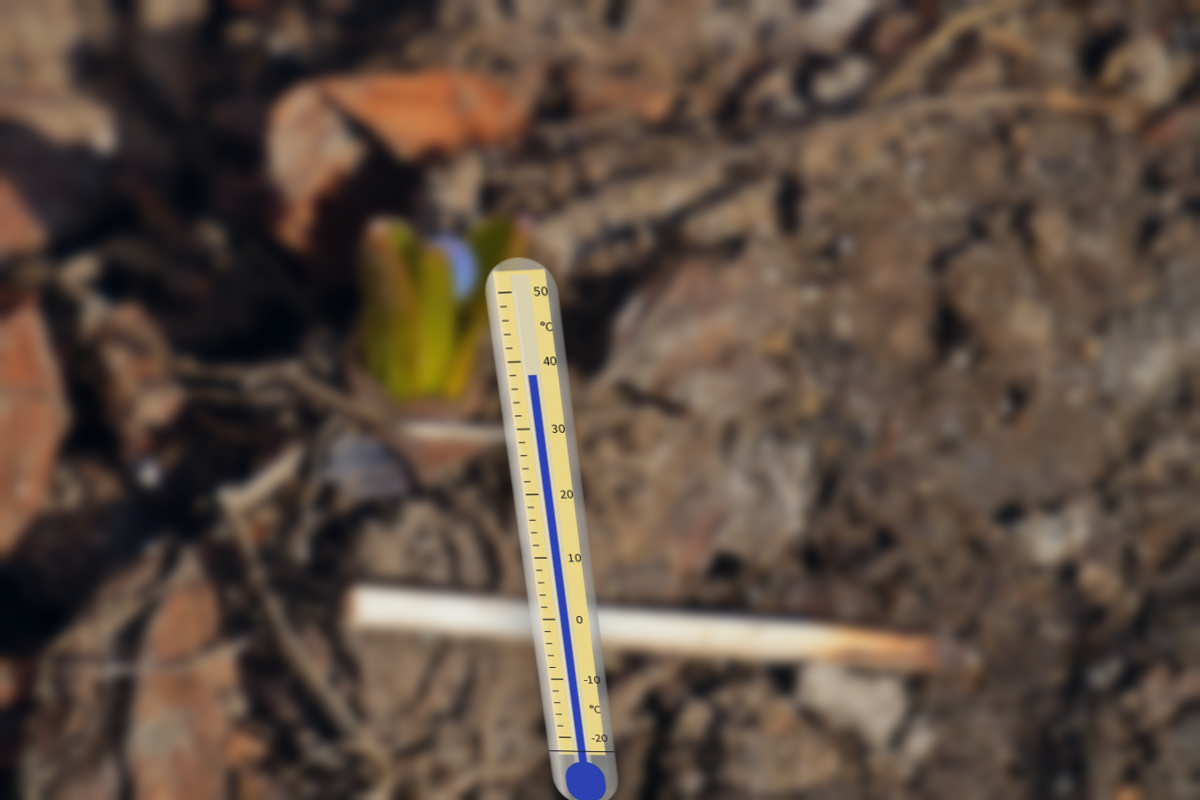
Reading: 38 (°C)
